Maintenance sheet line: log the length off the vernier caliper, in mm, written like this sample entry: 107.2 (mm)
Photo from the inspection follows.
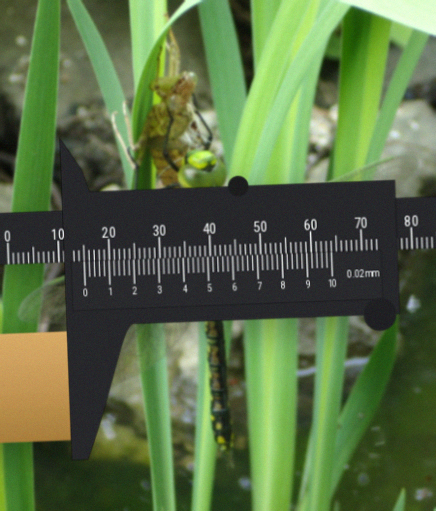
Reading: 15.0 (mm)
